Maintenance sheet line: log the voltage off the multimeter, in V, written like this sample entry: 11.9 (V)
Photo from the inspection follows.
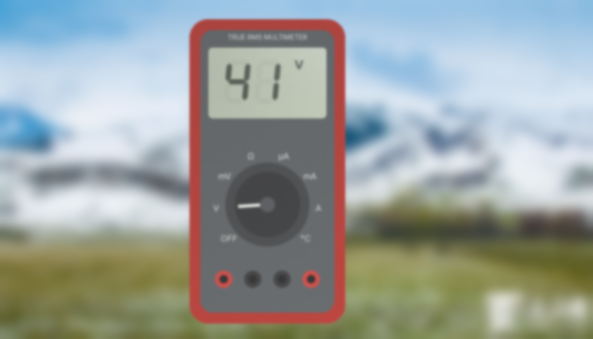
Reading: 41 (V)
